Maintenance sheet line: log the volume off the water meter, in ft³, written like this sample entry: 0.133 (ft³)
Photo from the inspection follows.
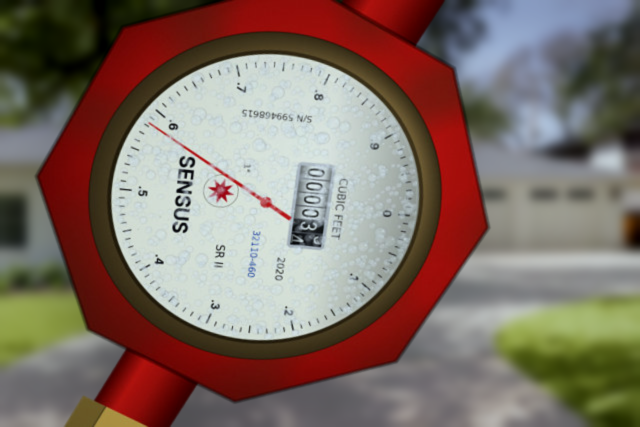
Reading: 33.58 (ft³)
